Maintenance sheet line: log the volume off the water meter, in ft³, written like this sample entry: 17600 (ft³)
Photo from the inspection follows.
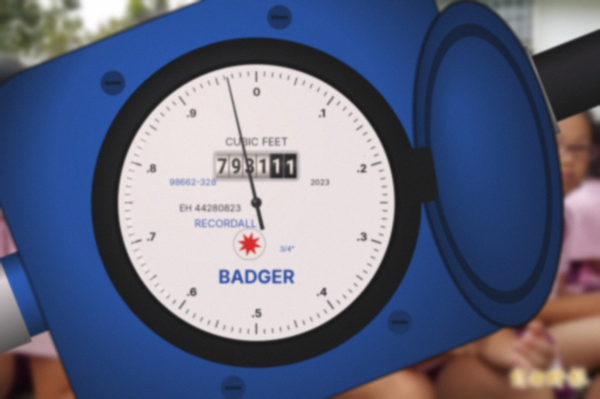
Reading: 793110.96 (ft³)
